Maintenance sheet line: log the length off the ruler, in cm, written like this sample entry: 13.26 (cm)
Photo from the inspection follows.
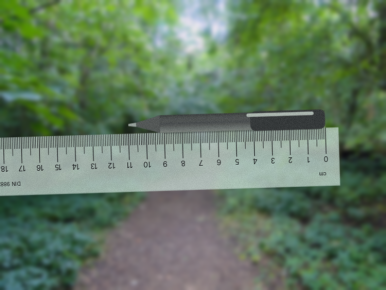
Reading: 11 (cm)
